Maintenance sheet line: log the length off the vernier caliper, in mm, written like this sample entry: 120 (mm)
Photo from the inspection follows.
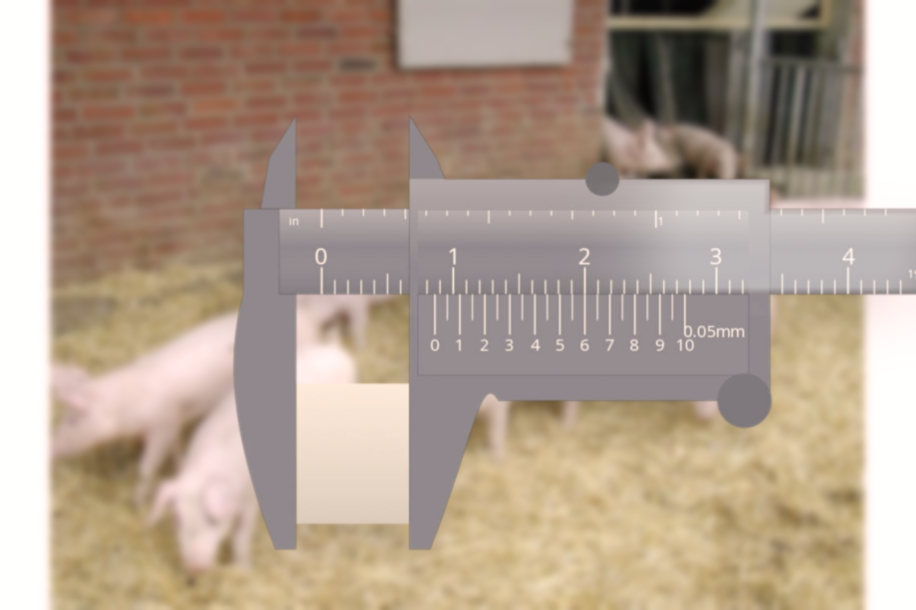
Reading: 8.6 (mm)
